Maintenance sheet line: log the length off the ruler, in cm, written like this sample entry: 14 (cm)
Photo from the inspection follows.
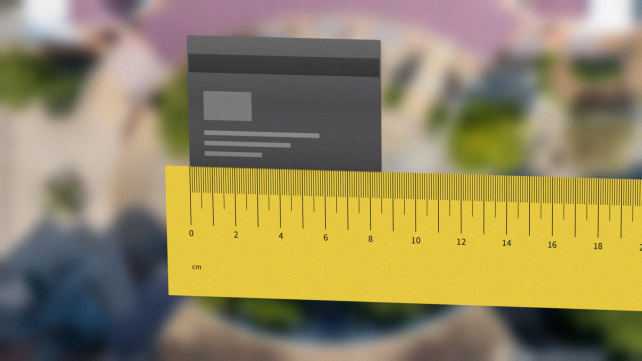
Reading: 8.5 (cm)
